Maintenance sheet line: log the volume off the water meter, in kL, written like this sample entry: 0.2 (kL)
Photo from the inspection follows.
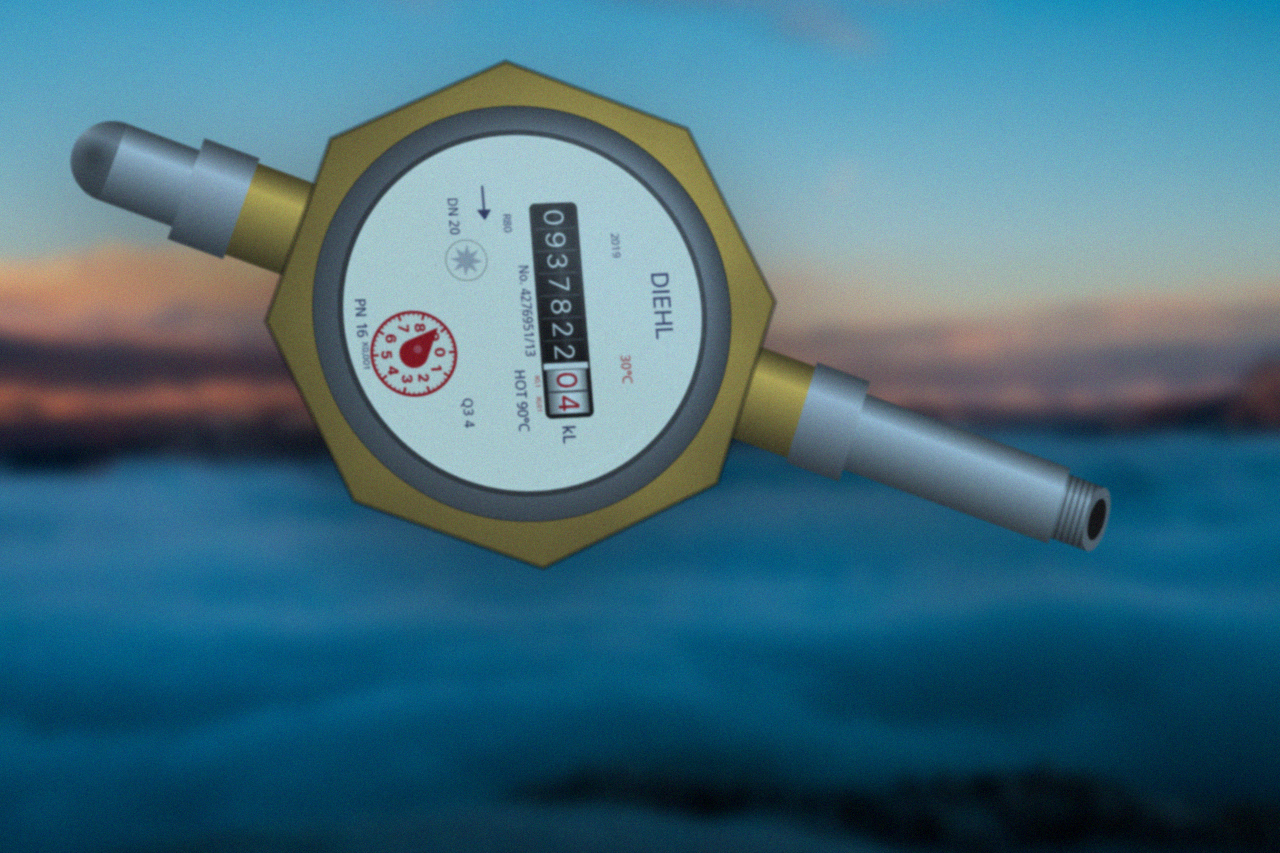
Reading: 937822.048 (kL)
